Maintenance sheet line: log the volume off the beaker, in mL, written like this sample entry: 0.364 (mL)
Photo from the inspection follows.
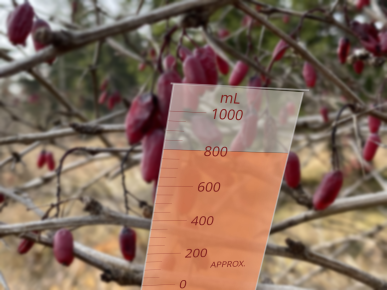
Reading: 800 (mL)
